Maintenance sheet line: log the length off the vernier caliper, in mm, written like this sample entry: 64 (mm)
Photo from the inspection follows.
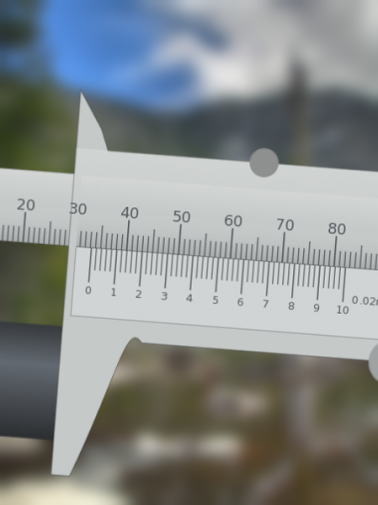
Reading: 33.2 (mm)
